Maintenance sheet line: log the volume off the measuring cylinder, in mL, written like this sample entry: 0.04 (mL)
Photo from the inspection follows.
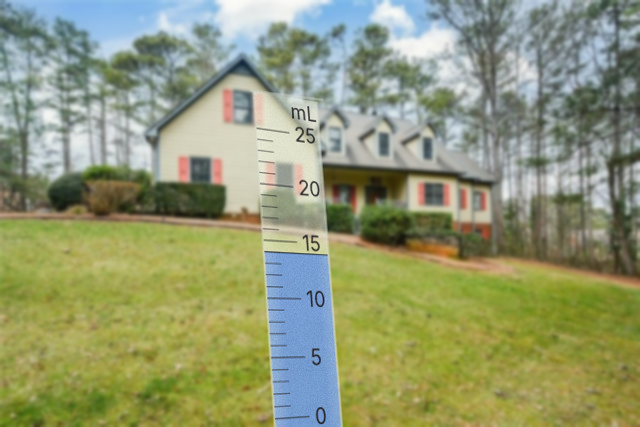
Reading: 14 (mL)
